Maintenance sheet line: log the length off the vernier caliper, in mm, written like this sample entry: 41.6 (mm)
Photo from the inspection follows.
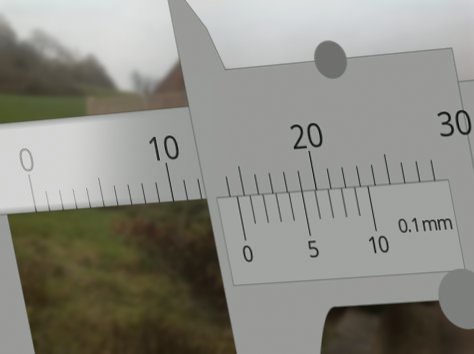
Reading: 14.5 (mm)
